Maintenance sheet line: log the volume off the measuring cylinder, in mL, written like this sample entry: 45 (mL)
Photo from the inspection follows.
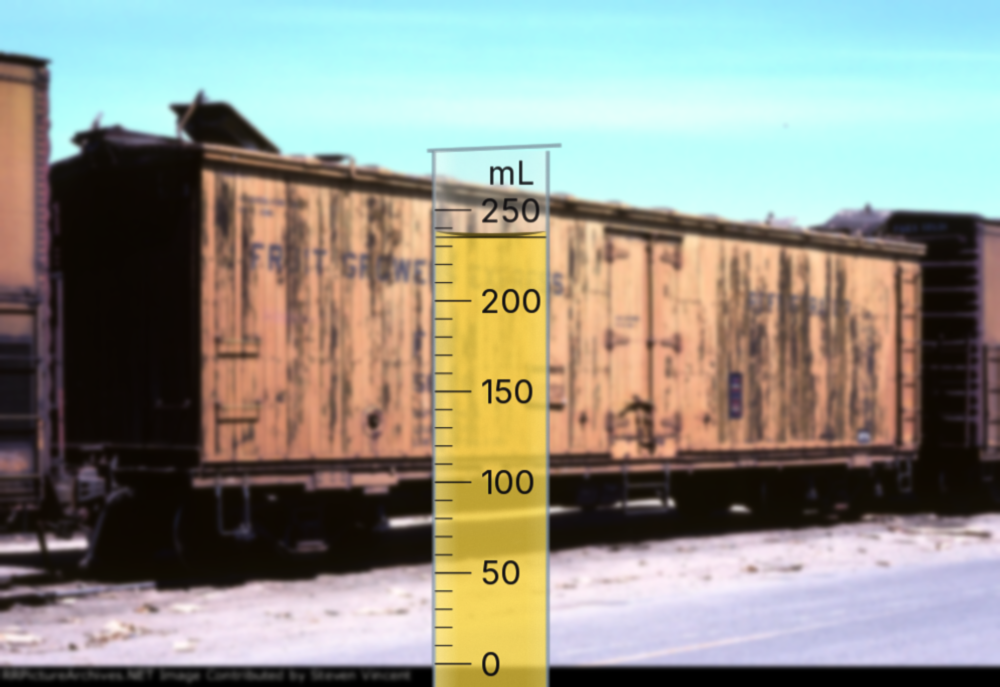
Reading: 235 (mL)
